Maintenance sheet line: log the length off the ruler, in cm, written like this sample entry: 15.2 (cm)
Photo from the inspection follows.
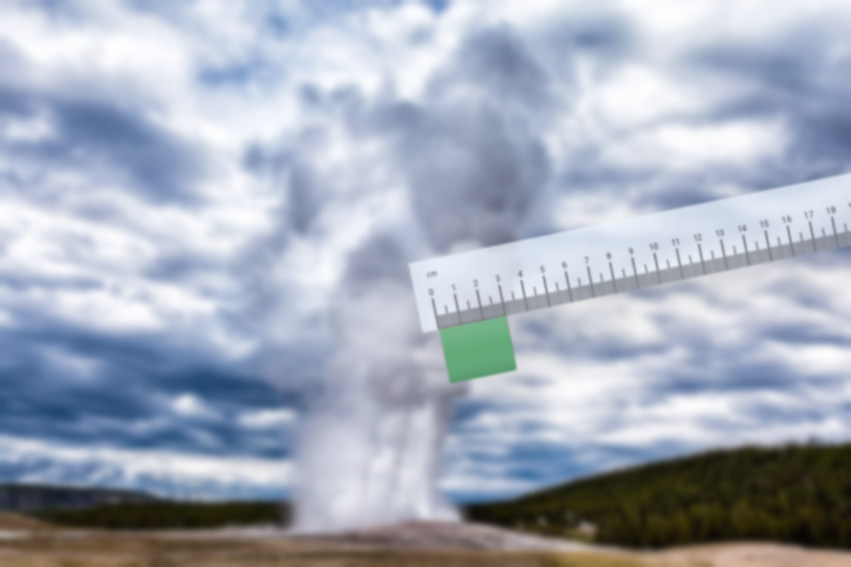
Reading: 3 (cm)
